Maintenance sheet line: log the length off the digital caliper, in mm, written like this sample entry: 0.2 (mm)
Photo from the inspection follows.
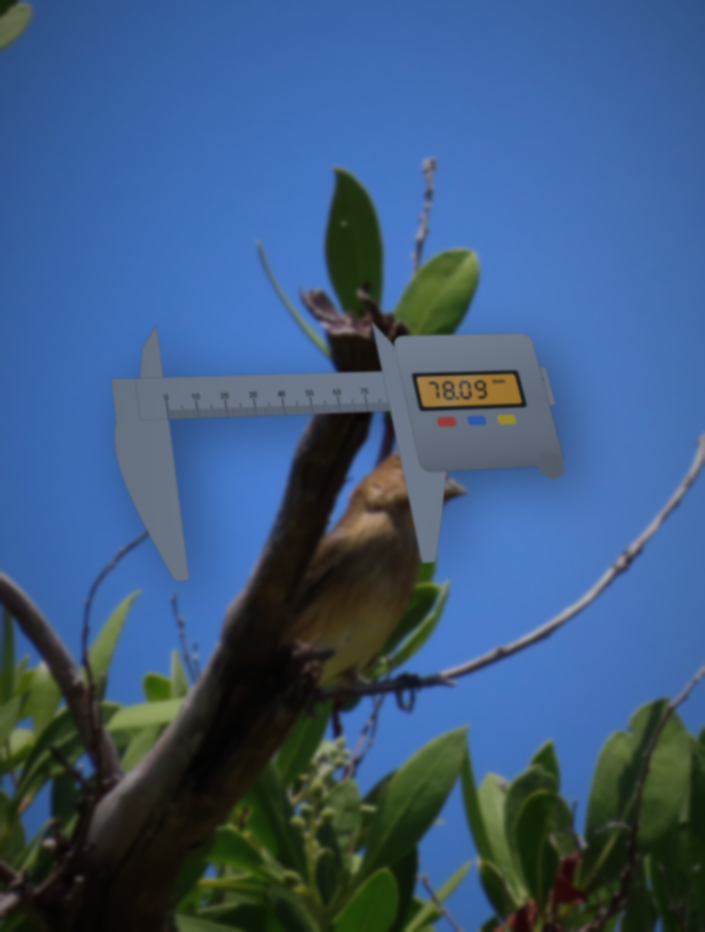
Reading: 78.09 (mm)
